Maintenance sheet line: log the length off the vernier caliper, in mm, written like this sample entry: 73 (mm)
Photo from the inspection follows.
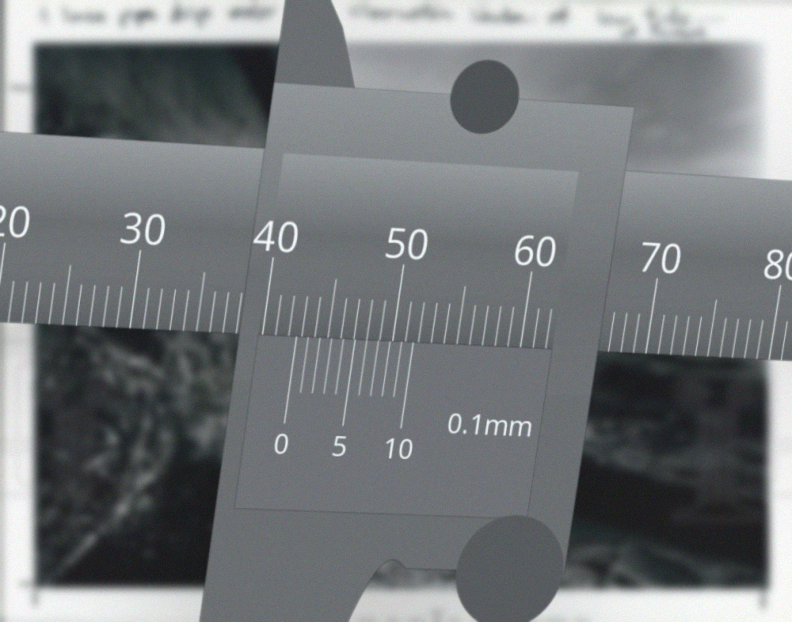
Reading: 42.6 (mm)
